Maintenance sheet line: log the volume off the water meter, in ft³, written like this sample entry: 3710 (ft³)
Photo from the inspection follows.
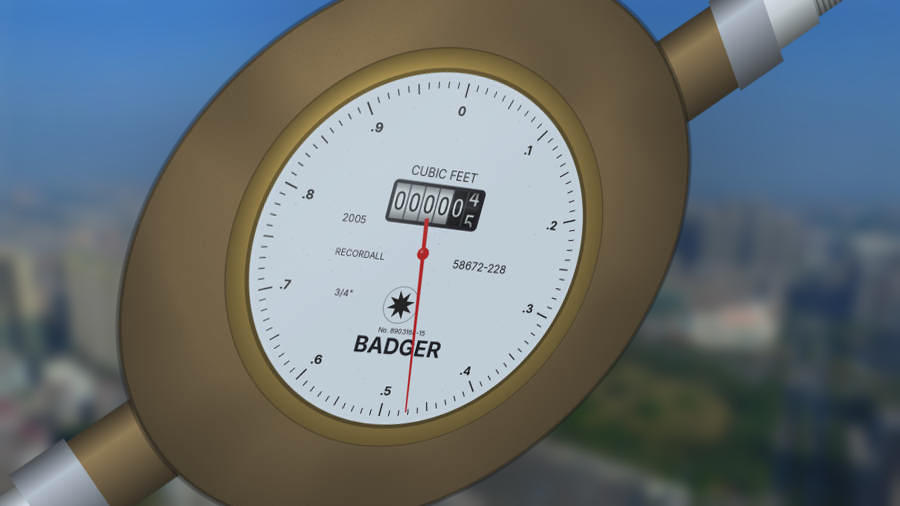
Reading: 4.47 (ft³)
